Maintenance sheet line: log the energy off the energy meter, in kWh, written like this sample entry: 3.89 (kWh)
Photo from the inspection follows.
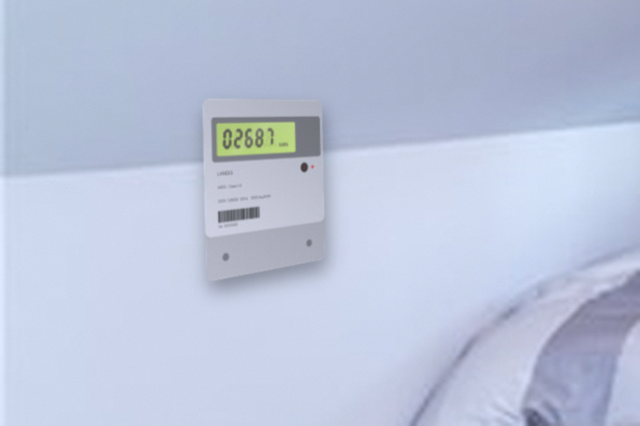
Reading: 2687 (kWh)
